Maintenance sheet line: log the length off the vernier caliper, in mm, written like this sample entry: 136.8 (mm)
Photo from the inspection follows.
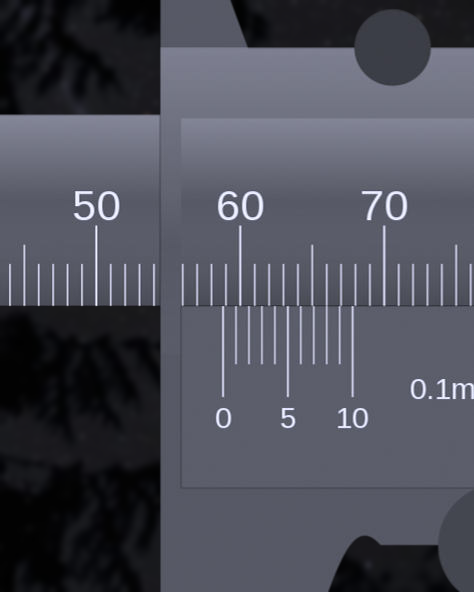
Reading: 58.8 (mm)
